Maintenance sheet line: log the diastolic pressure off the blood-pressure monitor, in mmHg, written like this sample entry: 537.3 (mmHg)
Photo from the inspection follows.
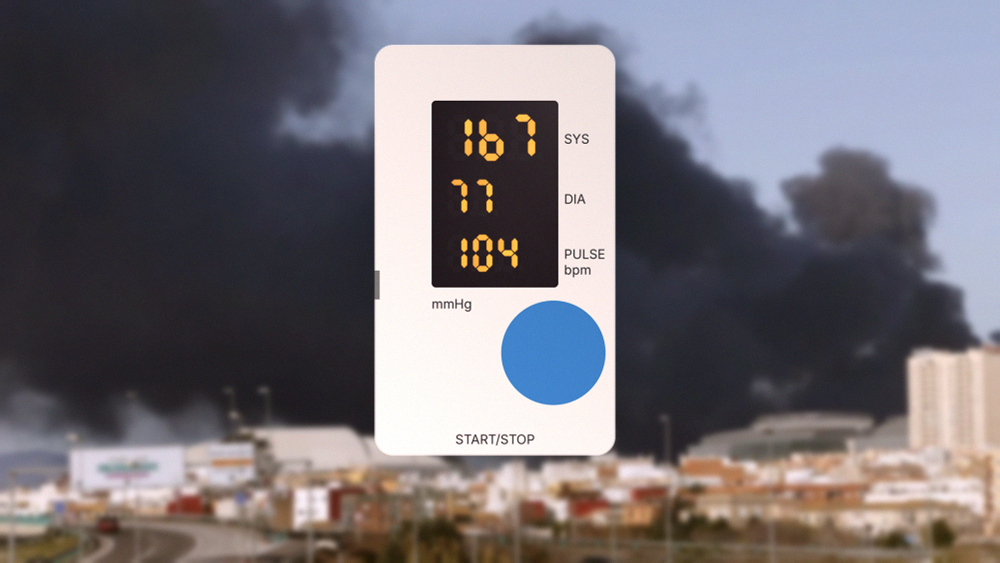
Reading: 77 (mmHg)
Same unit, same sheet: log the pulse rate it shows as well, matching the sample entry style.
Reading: 104 (bpm)
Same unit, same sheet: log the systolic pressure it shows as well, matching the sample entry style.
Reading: 167 (mmHg)
